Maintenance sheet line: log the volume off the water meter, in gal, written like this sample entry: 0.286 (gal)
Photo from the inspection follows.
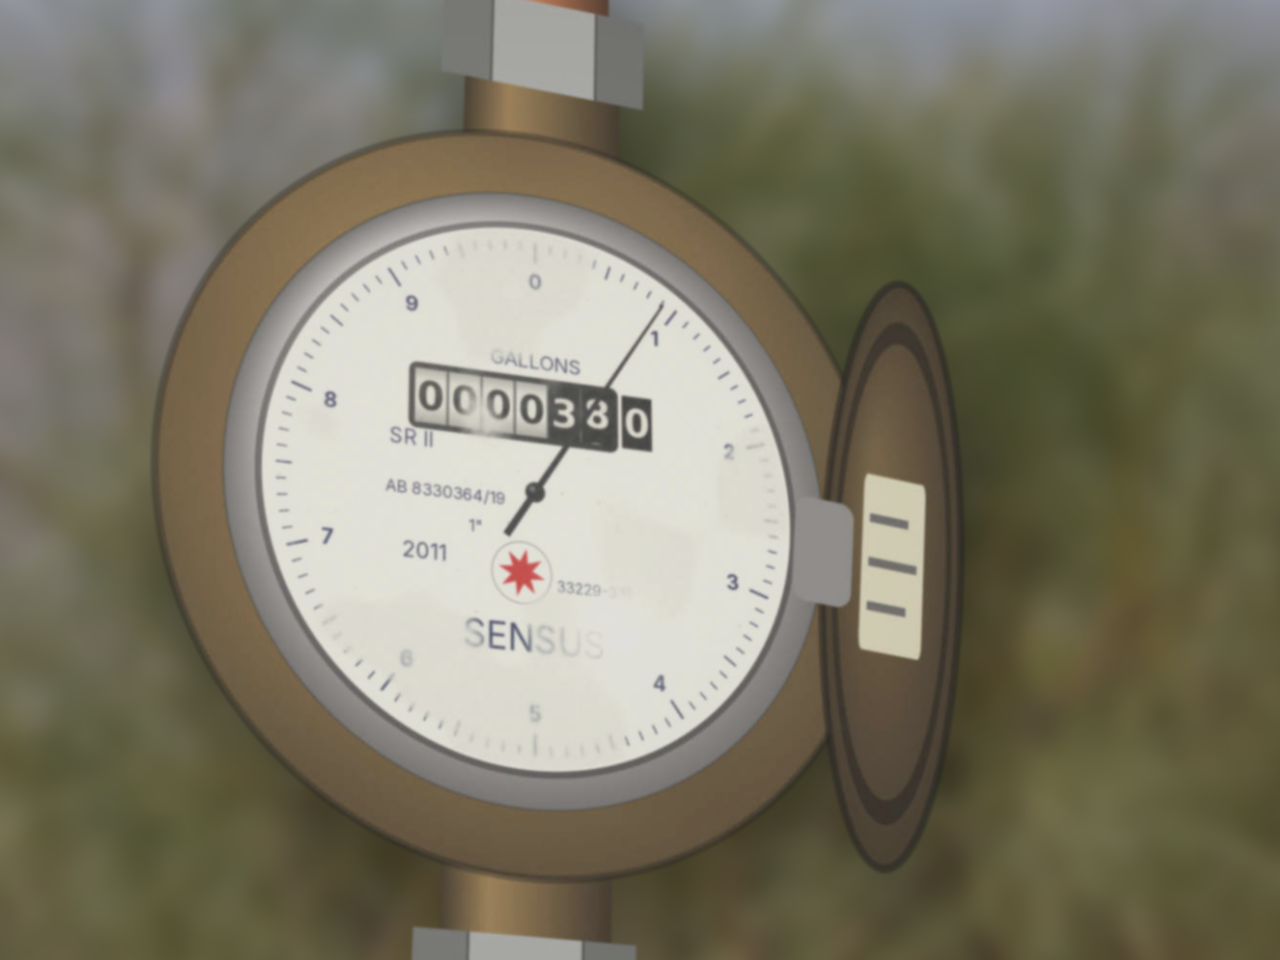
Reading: 380.9 (gal)
